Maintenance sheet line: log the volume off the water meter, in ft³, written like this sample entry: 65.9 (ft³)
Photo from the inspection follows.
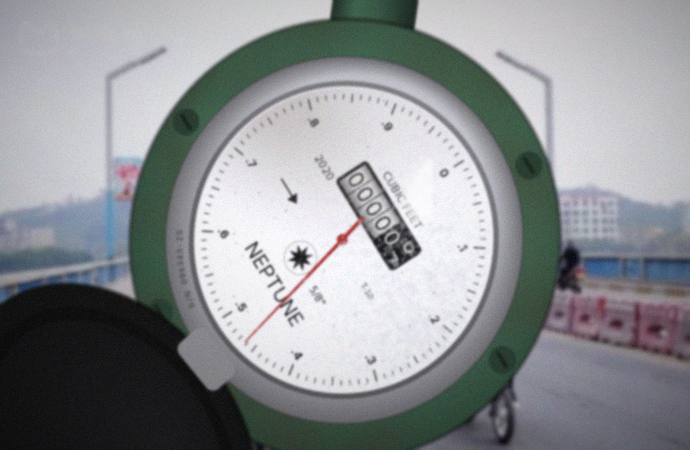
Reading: 6.46 (ft³)
